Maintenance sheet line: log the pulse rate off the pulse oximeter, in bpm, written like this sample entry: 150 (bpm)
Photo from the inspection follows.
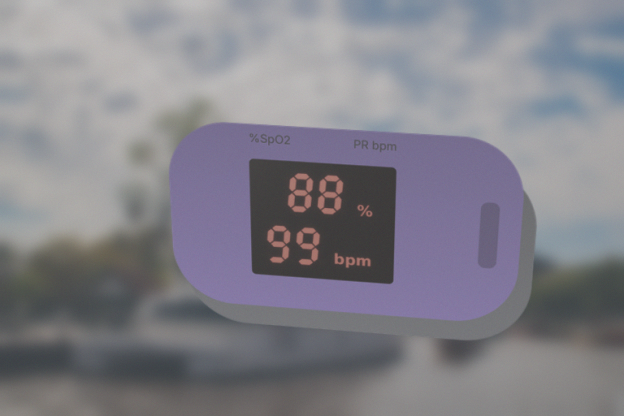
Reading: 99 (bpm)
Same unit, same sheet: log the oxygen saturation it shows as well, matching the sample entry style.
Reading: 88 (%)
